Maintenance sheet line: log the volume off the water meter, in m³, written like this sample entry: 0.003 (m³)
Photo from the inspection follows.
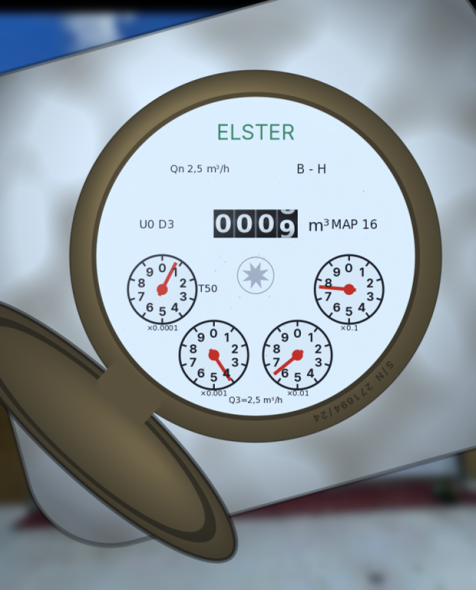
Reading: 8.7640 (m³)
